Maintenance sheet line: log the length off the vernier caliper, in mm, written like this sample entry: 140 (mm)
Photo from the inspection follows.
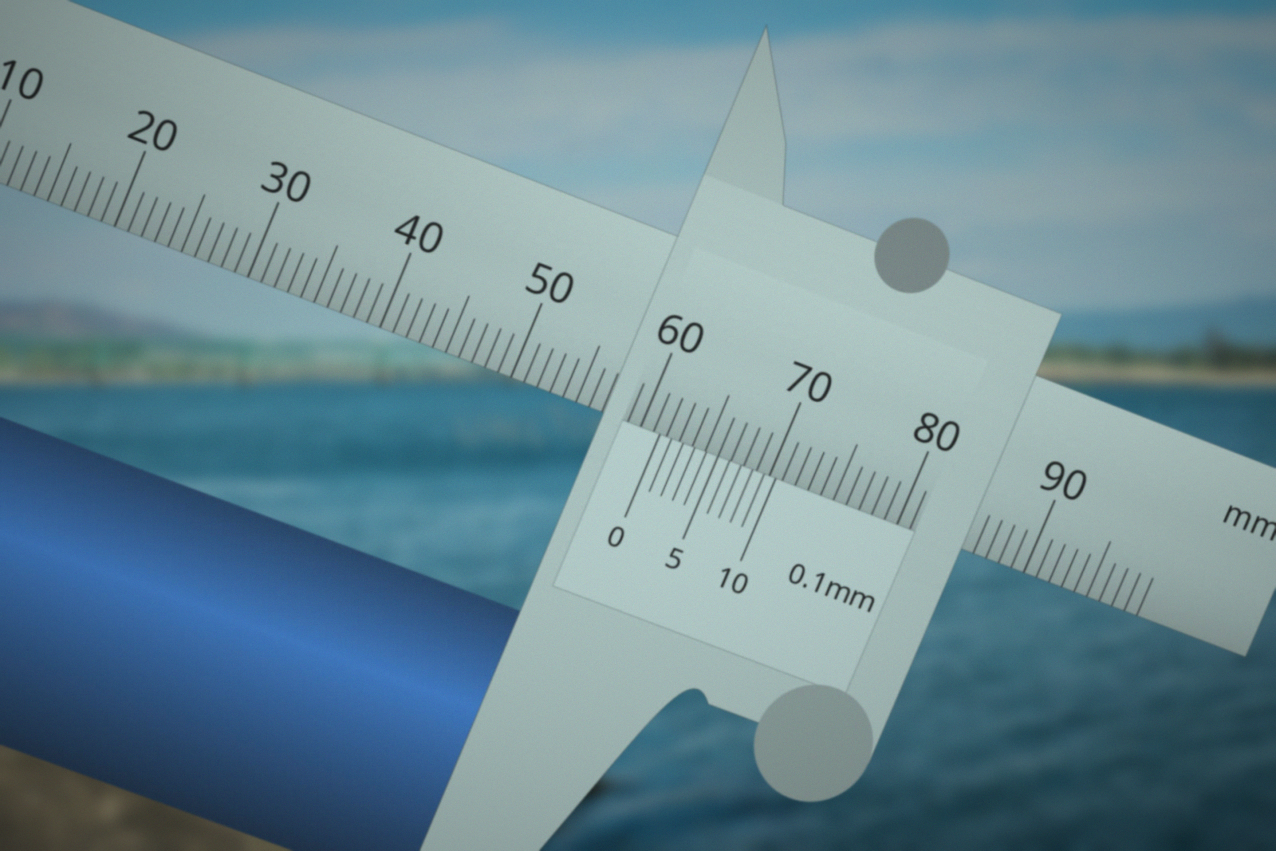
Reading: 61.5 (mm)
